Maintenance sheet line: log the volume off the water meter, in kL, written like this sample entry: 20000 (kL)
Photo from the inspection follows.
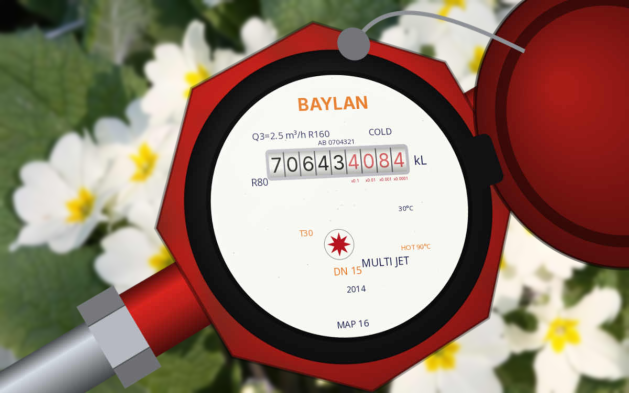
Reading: 70643.4084 (kL)
